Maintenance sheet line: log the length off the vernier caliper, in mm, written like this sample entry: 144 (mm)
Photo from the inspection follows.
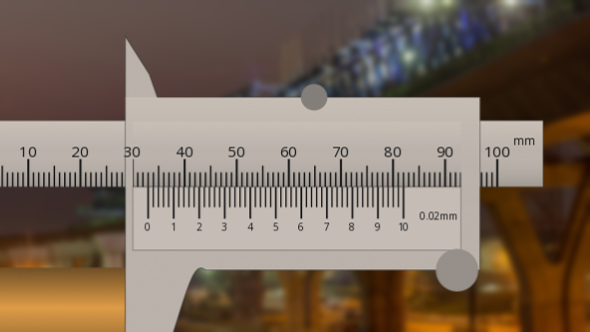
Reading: 33.0 (mm)
